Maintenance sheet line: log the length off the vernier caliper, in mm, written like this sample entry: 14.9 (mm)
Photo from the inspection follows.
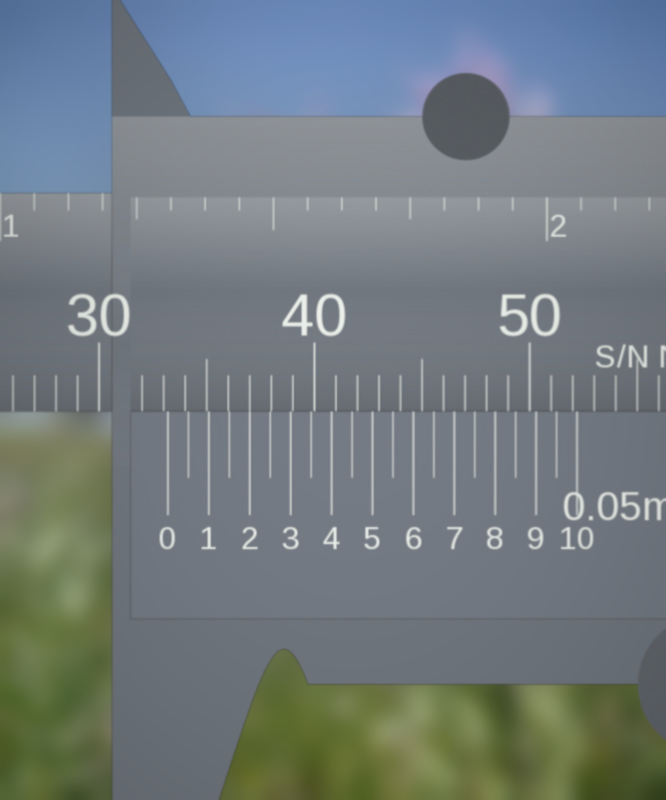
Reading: 33.2 (mm)
